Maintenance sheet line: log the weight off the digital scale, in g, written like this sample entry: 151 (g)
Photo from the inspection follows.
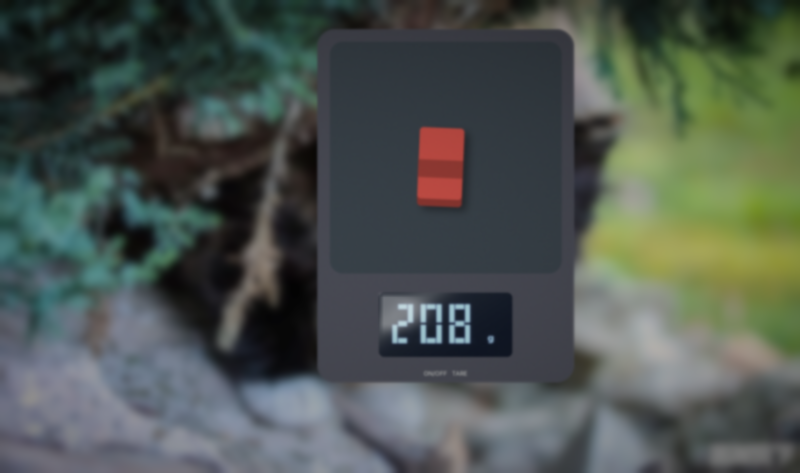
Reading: 208 (g)
